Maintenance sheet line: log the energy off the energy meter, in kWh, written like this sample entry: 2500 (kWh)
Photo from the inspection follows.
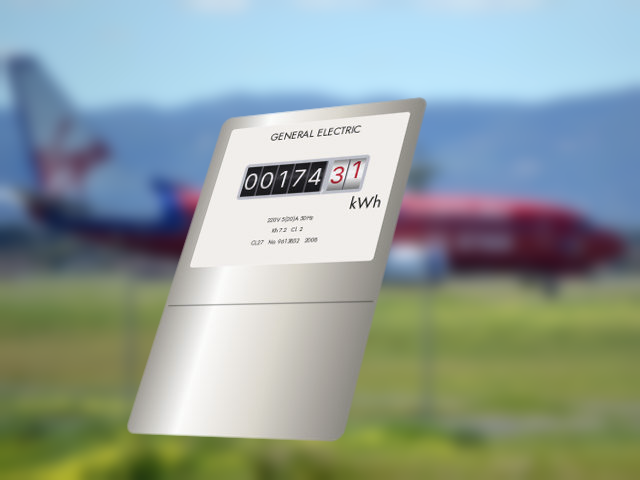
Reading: 174.31 (kWh)
